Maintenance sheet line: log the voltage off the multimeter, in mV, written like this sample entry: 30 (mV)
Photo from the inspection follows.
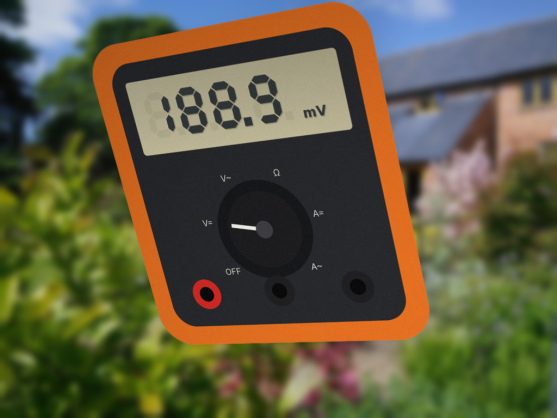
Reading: 188.9 (mV)
